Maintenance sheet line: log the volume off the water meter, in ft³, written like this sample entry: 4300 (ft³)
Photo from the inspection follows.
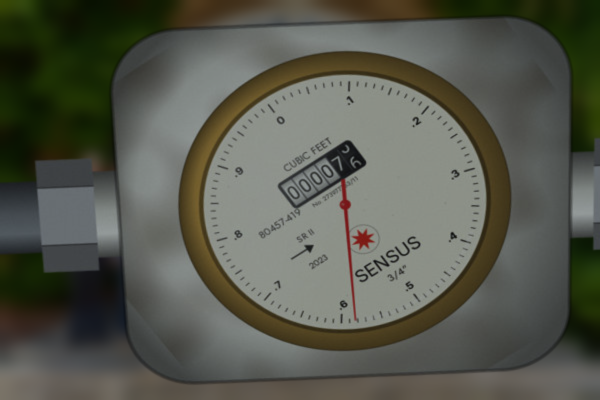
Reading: 75.58 (ft³)
